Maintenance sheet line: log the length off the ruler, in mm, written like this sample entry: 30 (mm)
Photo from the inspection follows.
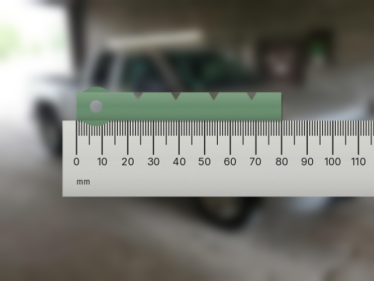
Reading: 80 (mm)
